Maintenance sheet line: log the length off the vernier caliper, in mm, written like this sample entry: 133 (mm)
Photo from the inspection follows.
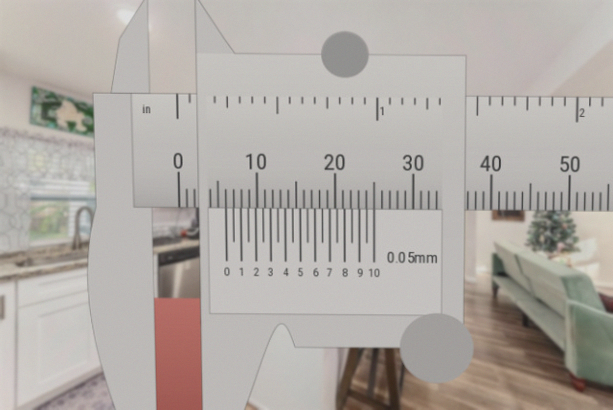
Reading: 6.0 (mm)
